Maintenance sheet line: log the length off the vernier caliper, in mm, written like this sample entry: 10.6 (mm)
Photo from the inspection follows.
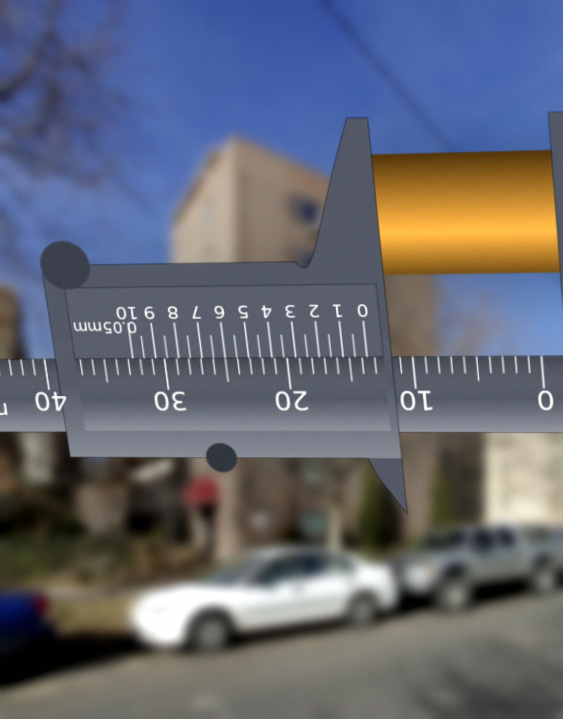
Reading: 13.6 (mm)
